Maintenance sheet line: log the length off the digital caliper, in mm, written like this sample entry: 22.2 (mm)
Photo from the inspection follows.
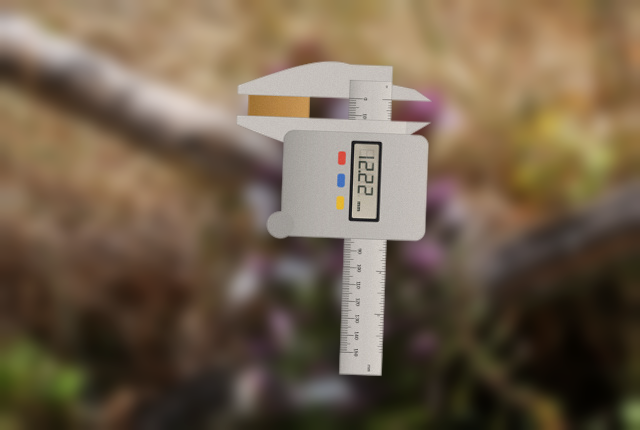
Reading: 12.22 (mm)
